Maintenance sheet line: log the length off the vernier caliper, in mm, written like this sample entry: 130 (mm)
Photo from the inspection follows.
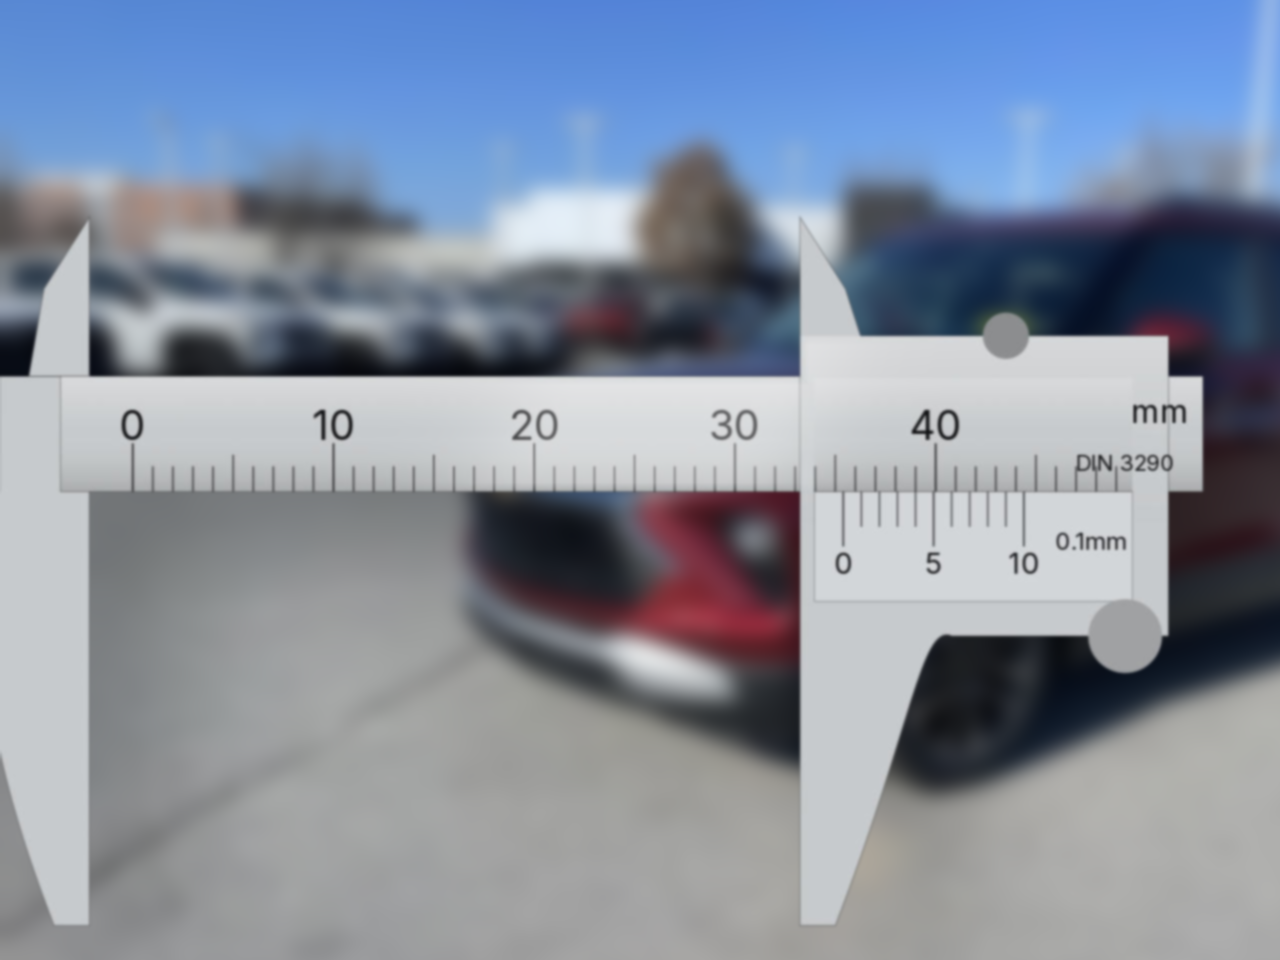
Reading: 35.4 (mm)
